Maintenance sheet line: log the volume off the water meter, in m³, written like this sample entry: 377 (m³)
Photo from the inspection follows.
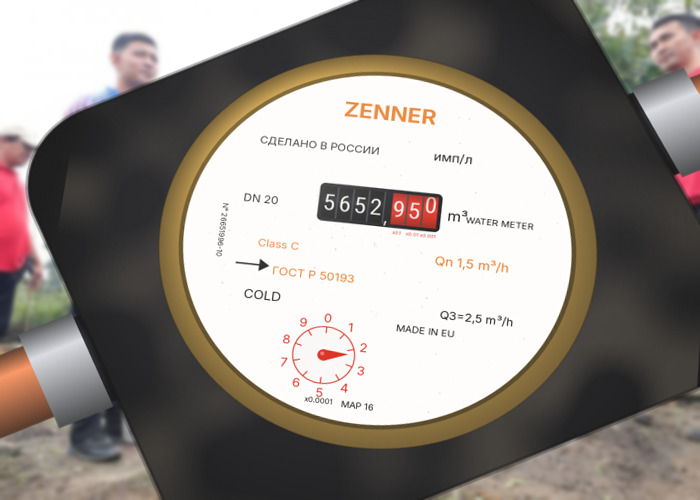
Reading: 5652.9502 (m³)
